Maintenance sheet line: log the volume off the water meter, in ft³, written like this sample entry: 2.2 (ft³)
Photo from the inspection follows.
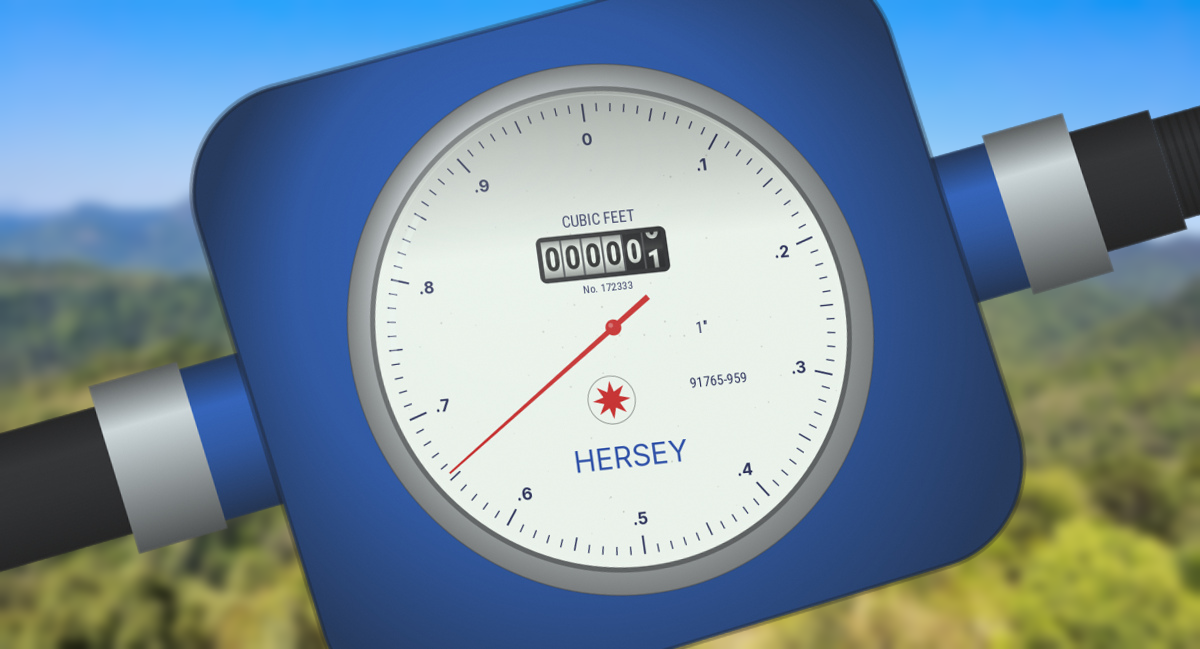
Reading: 0.65 (ft³)
